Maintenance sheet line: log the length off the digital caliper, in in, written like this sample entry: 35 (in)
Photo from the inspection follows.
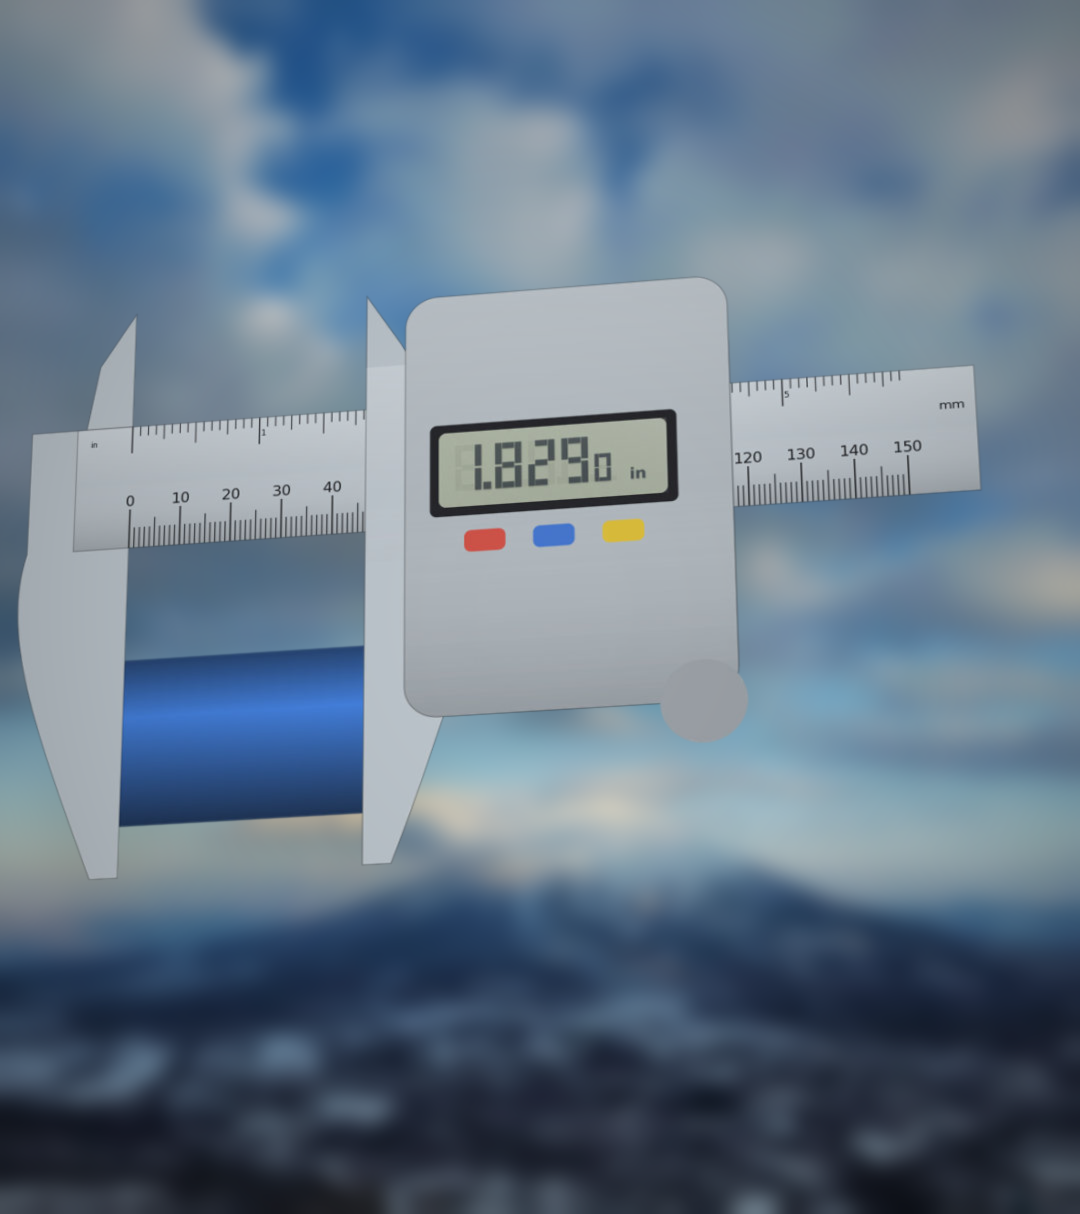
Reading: 1.8290 (in)
